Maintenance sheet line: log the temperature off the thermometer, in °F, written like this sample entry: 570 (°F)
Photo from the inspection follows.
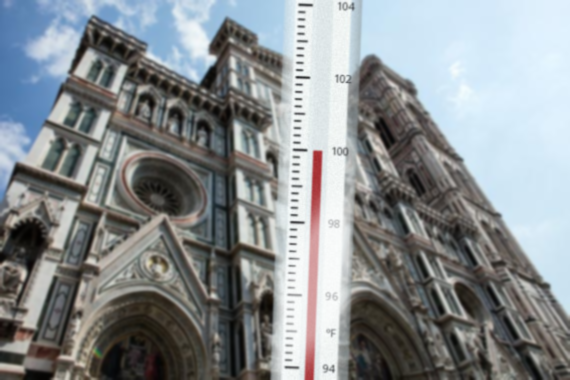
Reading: 100 (°F)
